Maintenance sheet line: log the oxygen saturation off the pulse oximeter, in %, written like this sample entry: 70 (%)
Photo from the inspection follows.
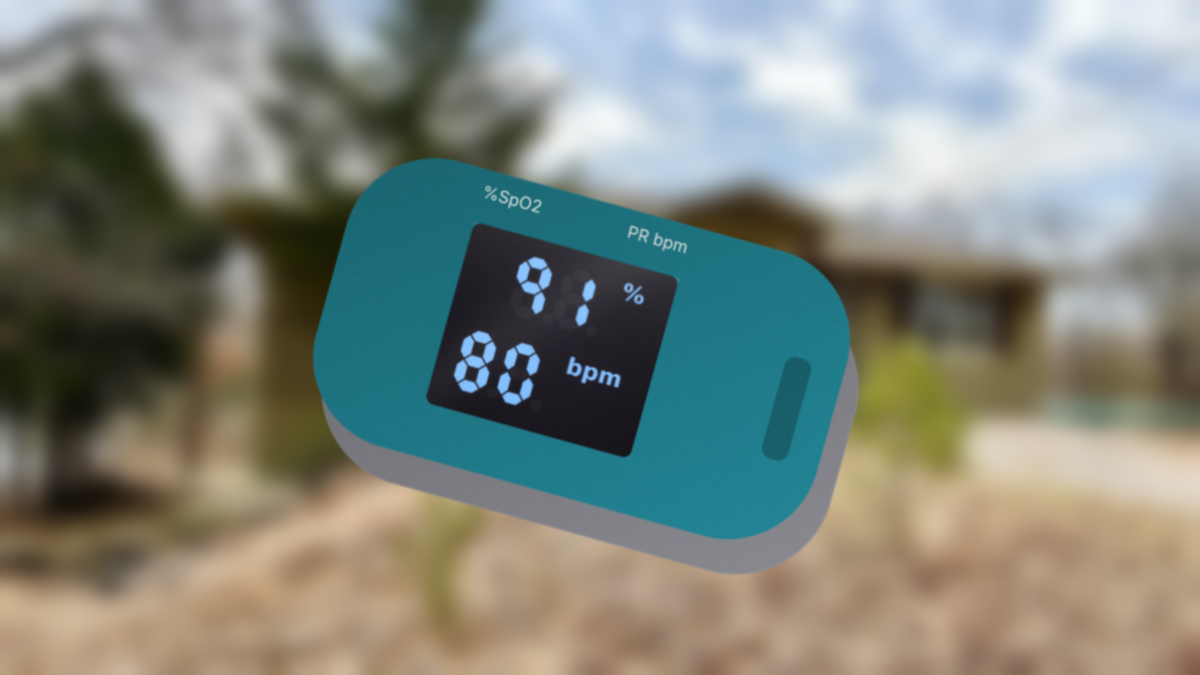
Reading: 91 (%)
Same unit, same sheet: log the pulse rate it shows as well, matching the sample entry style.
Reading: 80 (bpm)
